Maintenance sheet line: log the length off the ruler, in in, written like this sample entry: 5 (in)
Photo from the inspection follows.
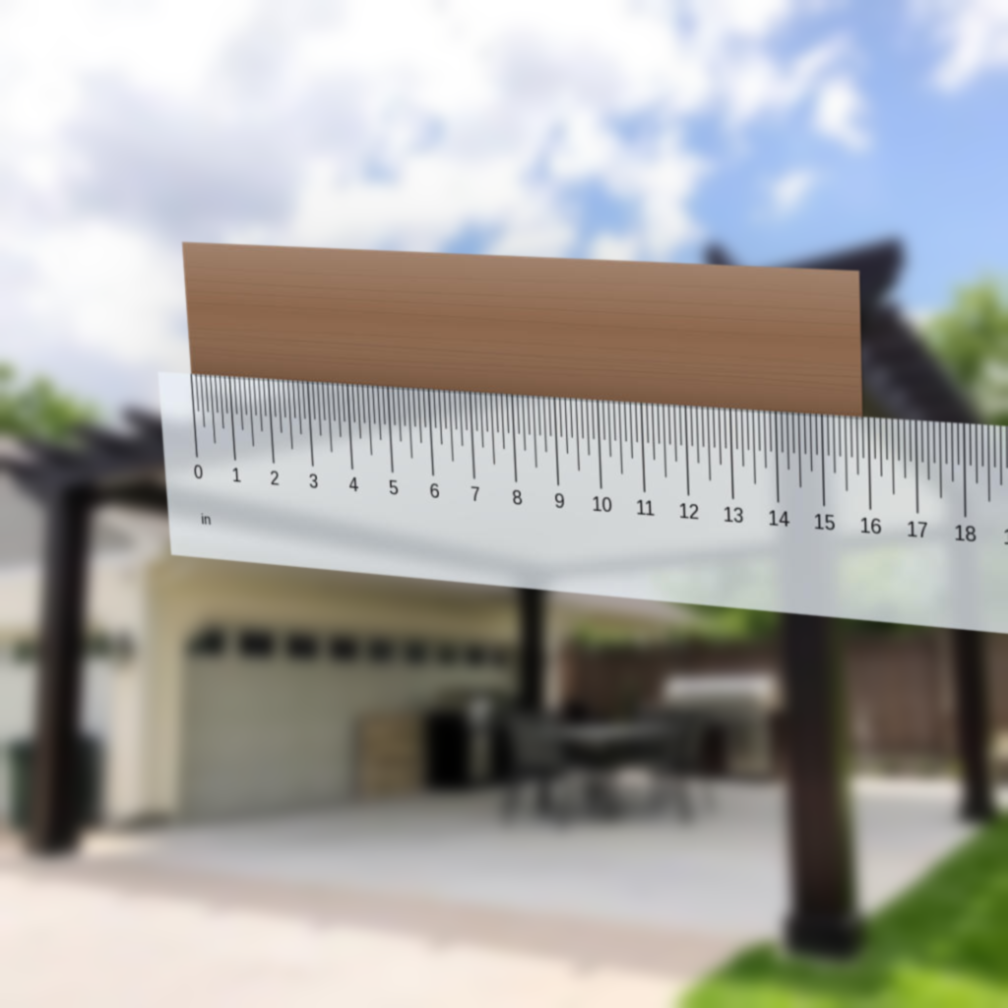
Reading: 15.875 (in)
